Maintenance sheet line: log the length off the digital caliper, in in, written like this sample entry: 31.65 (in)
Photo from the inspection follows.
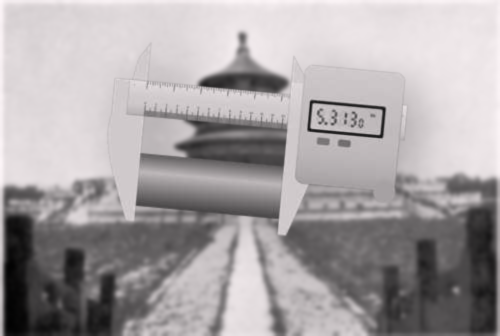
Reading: 5.3130 (in)
